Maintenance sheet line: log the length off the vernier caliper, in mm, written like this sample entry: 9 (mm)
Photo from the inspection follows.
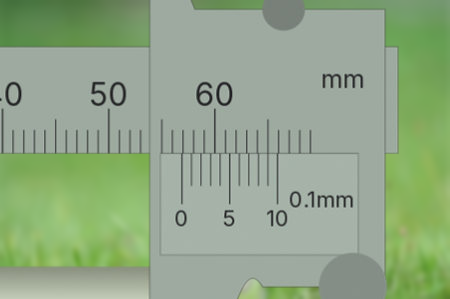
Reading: 56.9 (mm)
